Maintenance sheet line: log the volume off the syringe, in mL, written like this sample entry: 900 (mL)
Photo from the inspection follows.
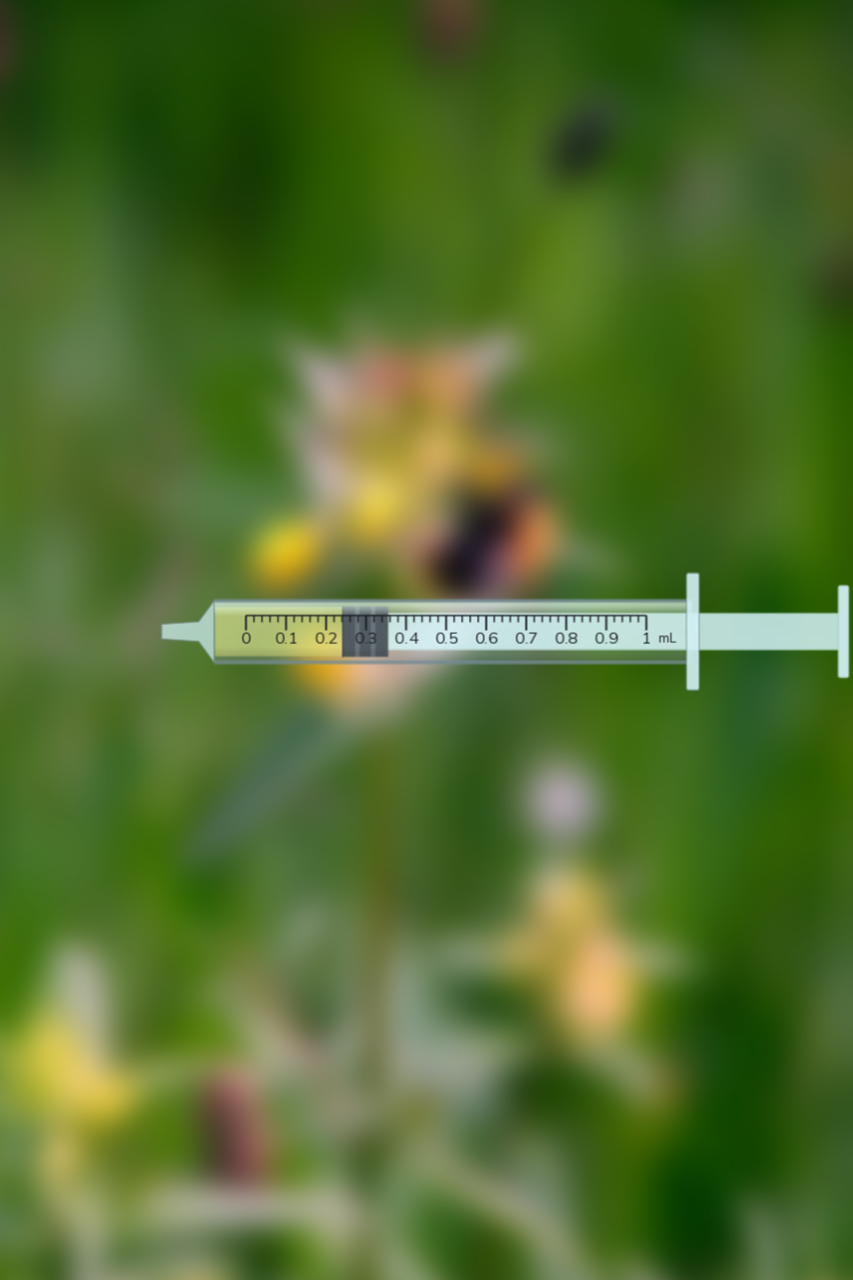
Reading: 0.24 (mL)
